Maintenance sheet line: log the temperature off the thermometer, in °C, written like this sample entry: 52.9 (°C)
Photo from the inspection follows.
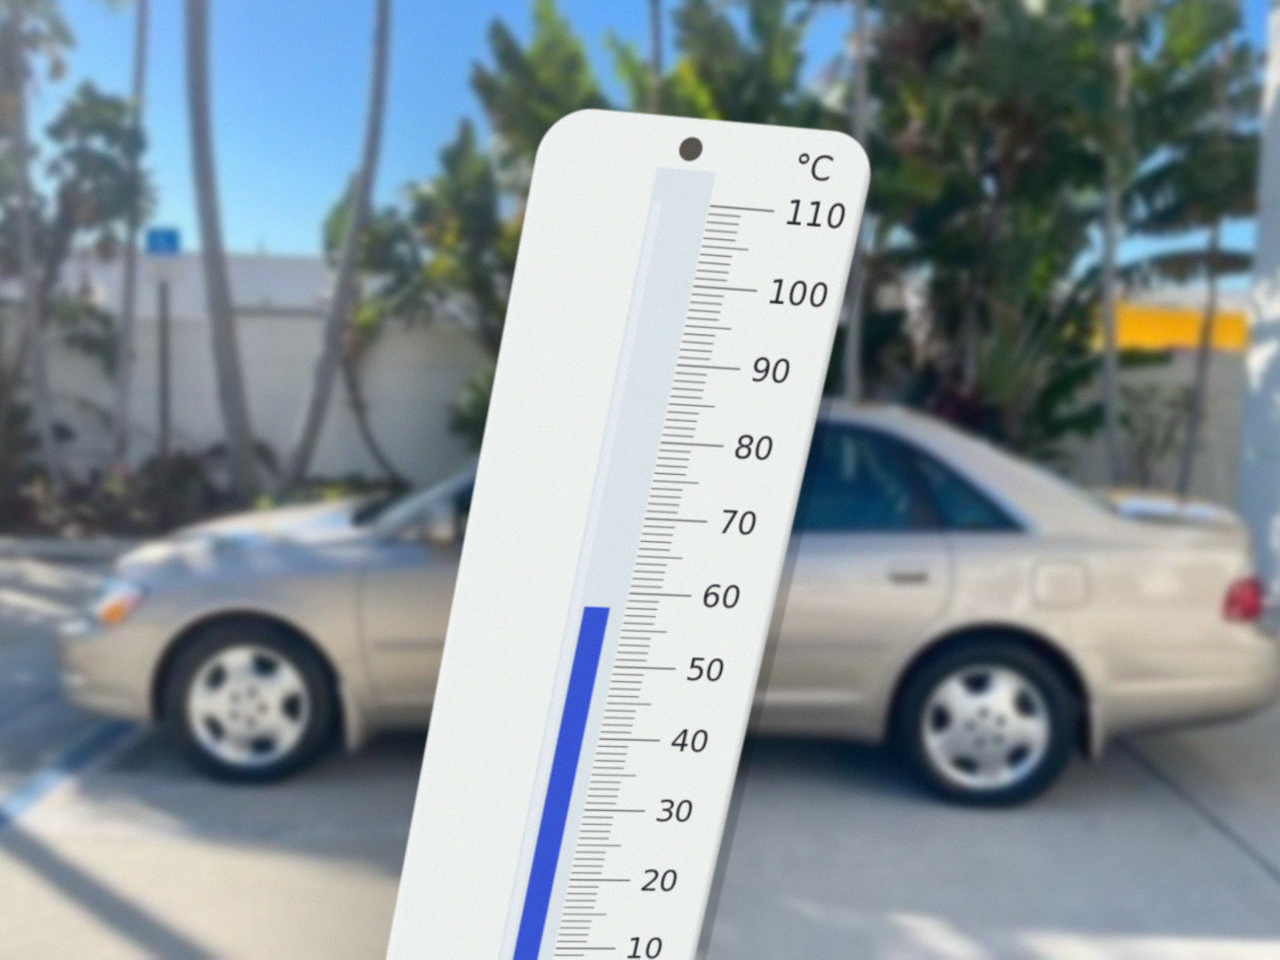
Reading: 58 (°C)
